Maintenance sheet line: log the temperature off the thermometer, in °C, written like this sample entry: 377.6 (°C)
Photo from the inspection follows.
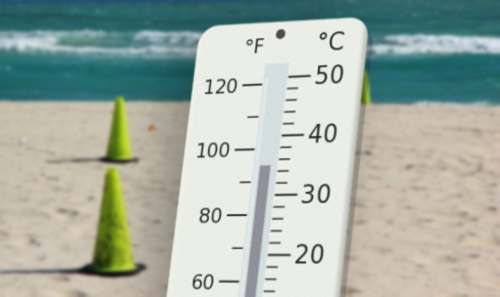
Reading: 35 (°C)
